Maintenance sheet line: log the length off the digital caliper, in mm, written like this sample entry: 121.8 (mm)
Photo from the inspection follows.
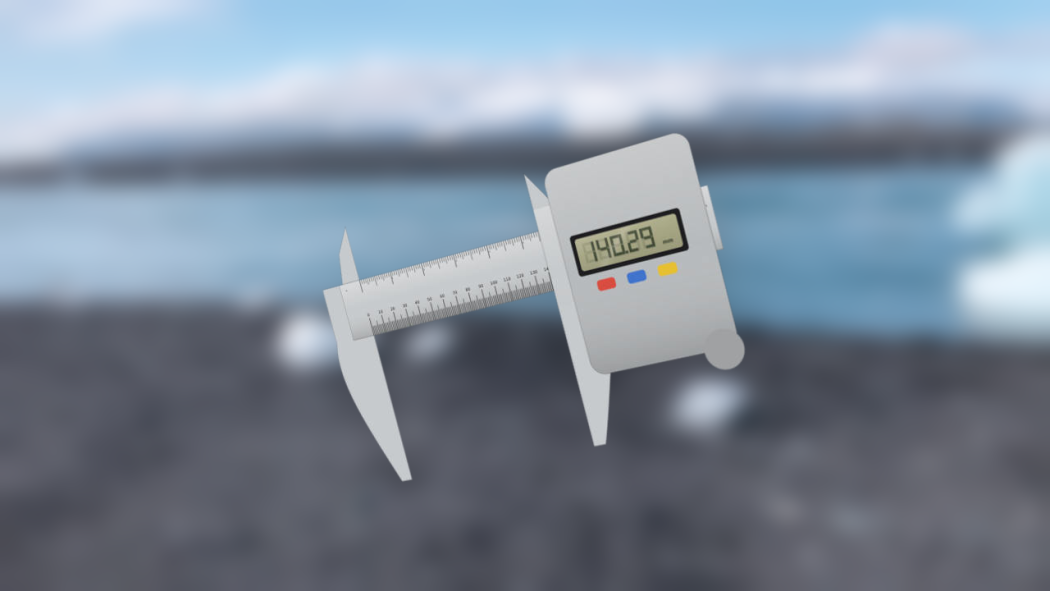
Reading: 140.29 (mm)
